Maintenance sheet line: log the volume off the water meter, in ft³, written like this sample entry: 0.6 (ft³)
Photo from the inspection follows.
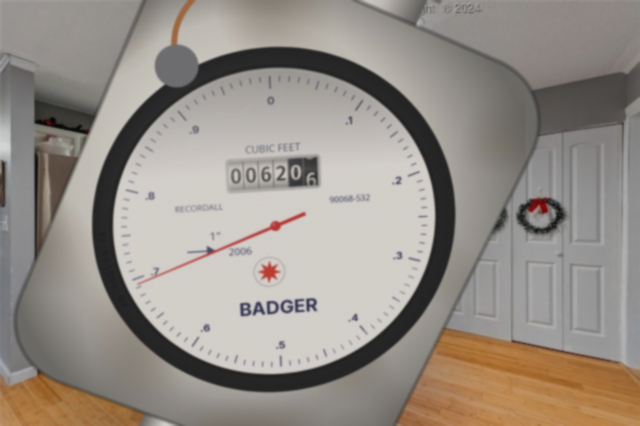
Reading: 6205.69 (ft³)
